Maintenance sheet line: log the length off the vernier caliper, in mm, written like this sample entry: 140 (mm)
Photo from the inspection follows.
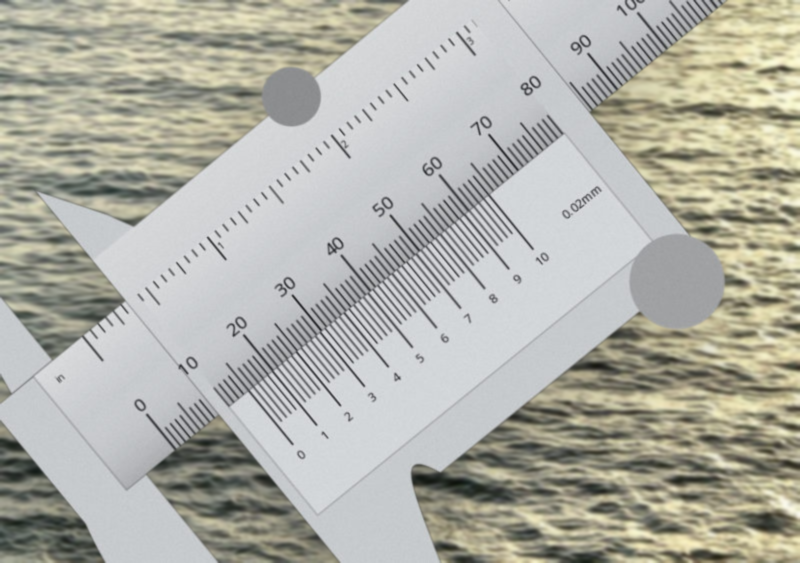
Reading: 15.0 (mm)
